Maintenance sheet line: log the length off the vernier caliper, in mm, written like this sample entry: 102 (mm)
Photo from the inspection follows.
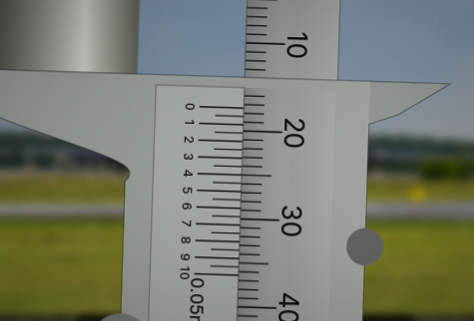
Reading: 17.4 (mm)
